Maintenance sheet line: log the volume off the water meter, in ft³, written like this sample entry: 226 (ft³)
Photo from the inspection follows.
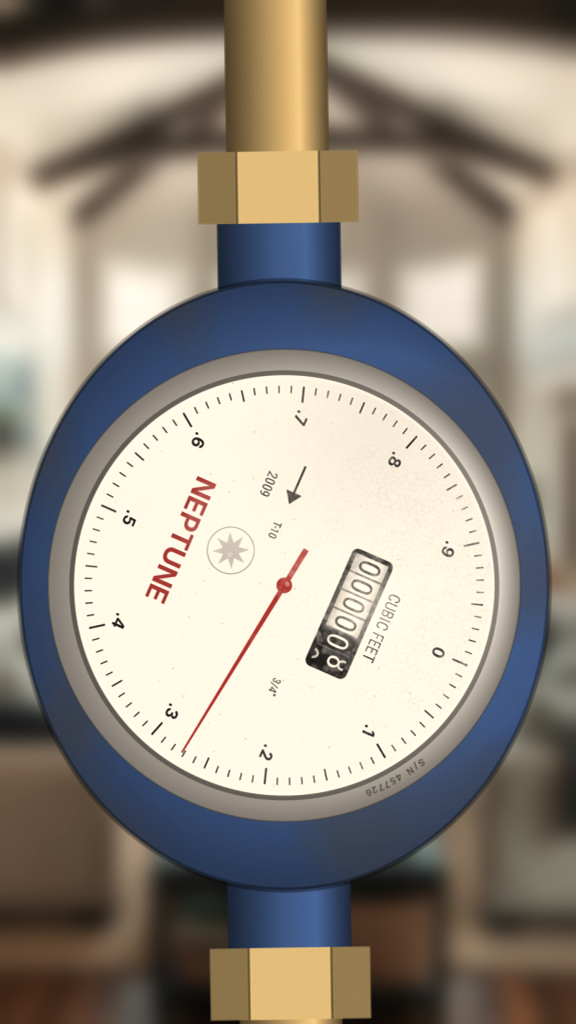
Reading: 8.27 (ft³)
